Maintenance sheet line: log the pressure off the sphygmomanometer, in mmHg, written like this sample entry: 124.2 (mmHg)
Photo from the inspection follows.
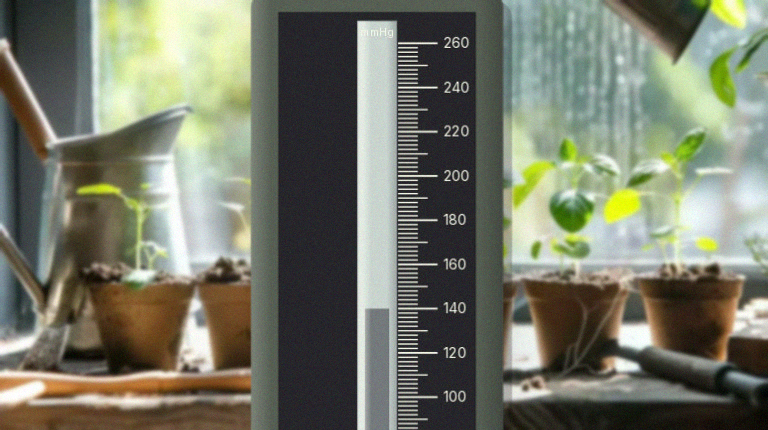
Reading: 140 (mmHg)
